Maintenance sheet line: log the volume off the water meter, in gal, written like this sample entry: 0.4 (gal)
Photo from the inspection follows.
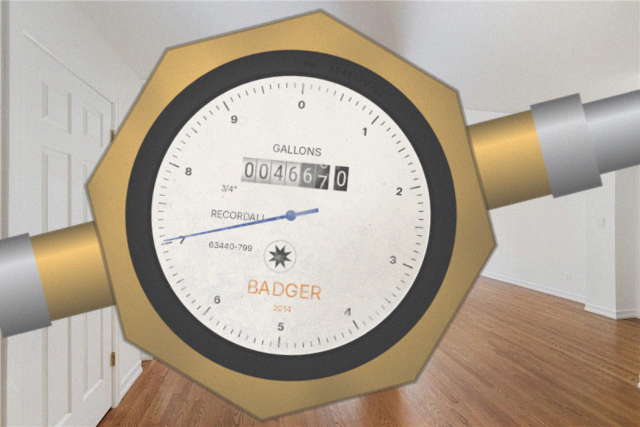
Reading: 46667.0 (gal)
